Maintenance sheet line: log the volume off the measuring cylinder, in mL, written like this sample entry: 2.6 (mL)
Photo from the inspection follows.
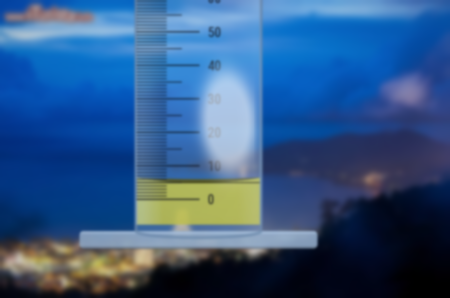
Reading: 5 (mL)
